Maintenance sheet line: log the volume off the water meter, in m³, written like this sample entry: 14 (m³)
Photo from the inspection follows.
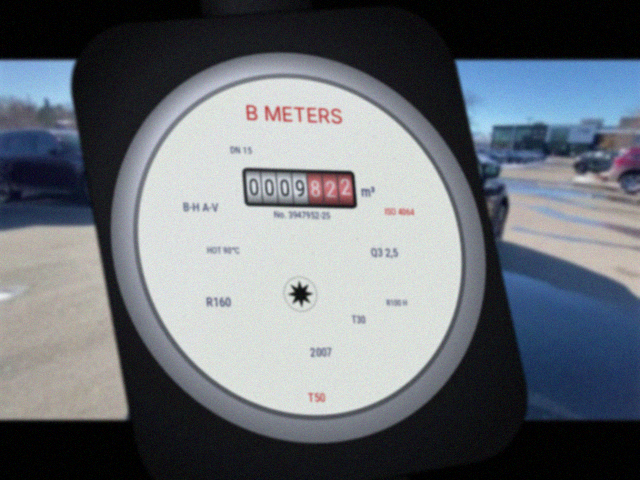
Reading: 9.822 (m³)
